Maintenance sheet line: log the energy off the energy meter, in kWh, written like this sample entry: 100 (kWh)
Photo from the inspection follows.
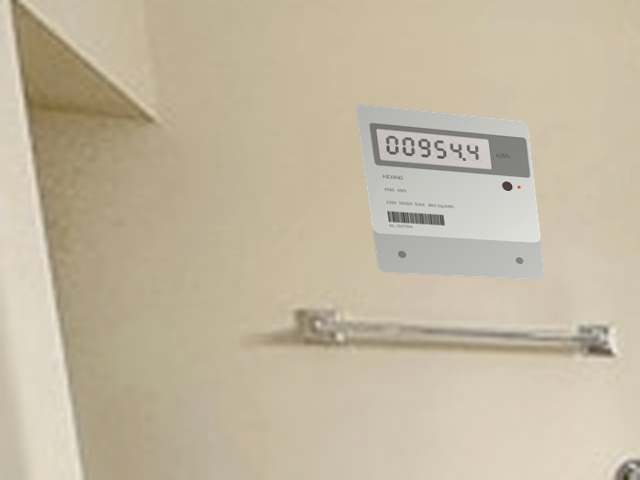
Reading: 954.4 (kWh)
